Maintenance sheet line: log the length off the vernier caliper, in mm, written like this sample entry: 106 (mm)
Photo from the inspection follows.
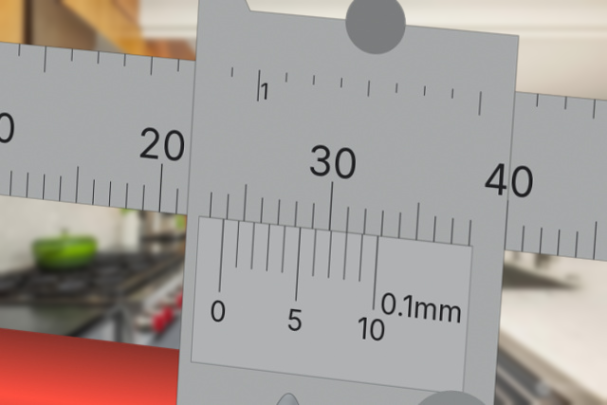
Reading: 23.8 (mm)
